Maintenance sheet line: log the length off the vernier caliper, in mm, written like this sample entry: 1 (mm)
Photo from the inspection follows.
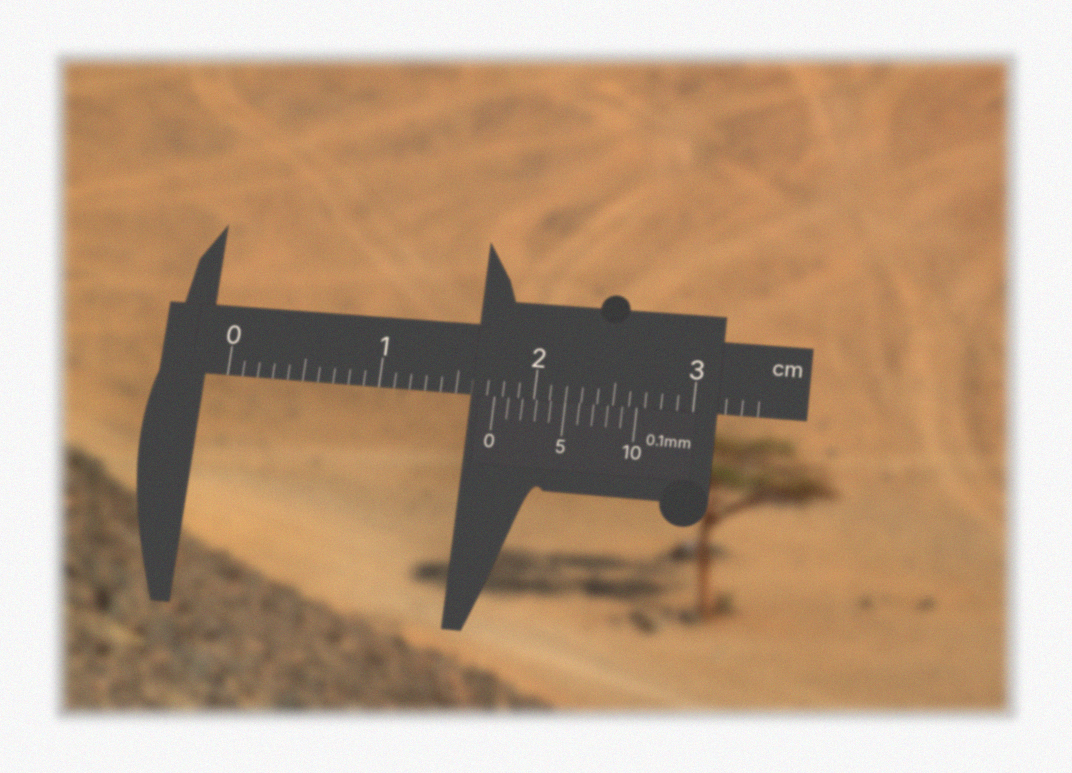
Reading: 17.5 (mm)
